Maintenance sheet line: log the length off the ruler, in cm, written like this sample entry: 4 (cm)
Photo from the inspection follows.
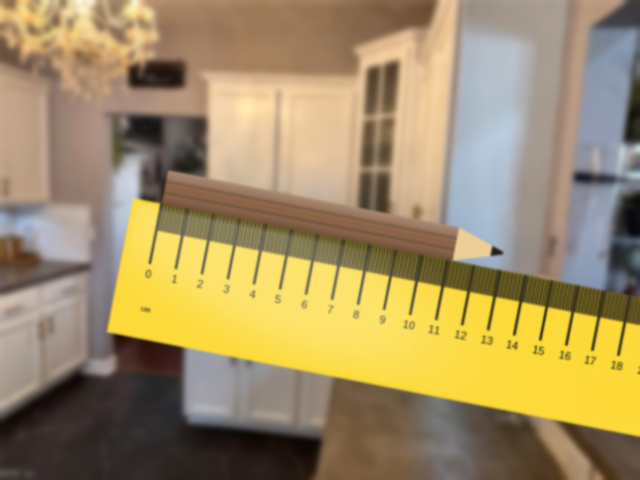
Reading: 13 (cm)
